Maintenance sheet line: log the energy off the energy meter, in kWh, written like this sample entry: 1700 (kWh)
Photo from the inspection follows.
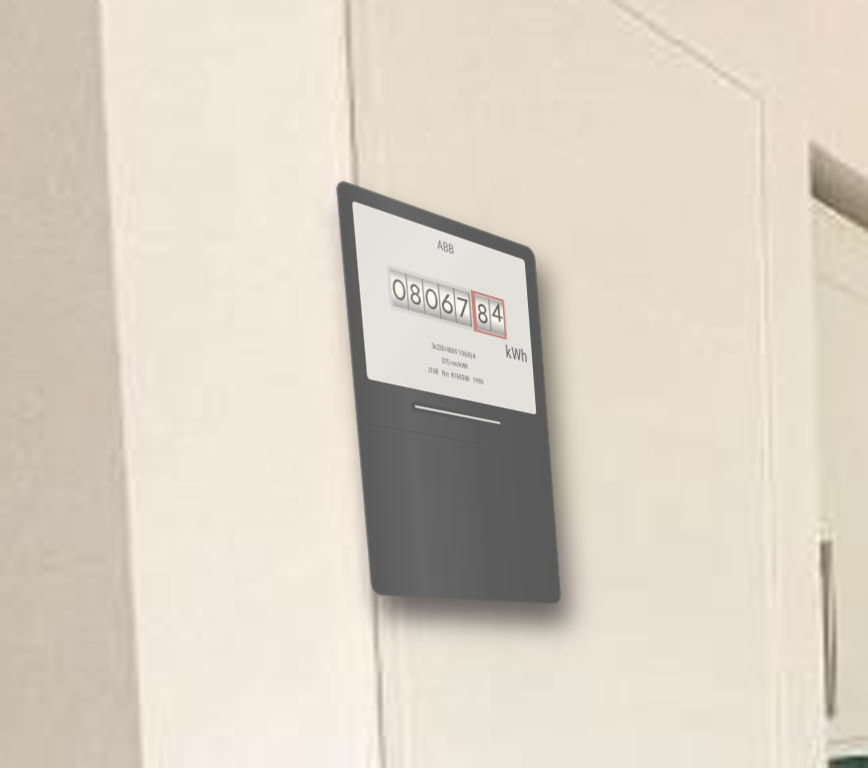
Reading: 8067.84 (kWh)
